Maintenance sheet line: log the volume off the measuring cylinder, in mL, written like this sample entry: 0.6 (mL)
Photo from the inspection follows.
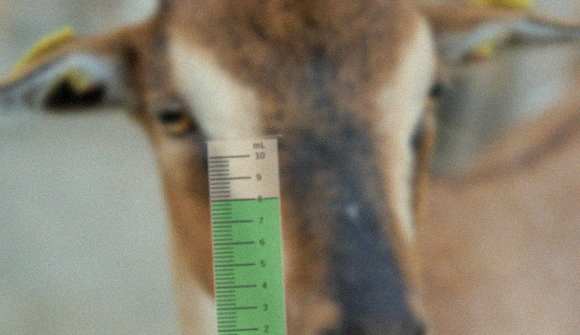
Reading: 8 (mL)
